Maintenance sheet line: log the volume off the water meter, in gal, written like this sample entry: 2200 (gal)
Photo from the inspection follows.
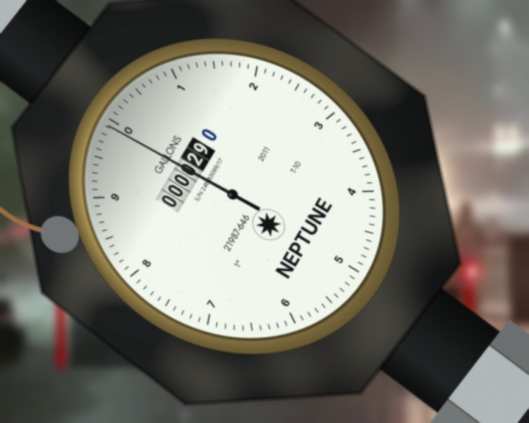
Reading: 289.9 (gal)
